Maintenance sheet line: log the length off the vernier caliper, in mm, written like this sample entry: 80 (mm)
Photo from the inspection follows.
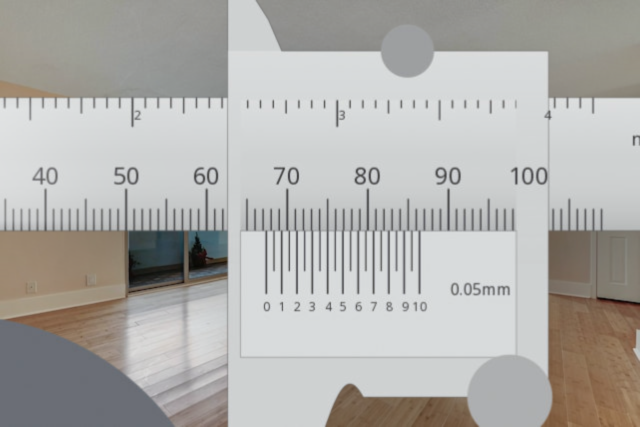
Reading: 67.4 (mm)
